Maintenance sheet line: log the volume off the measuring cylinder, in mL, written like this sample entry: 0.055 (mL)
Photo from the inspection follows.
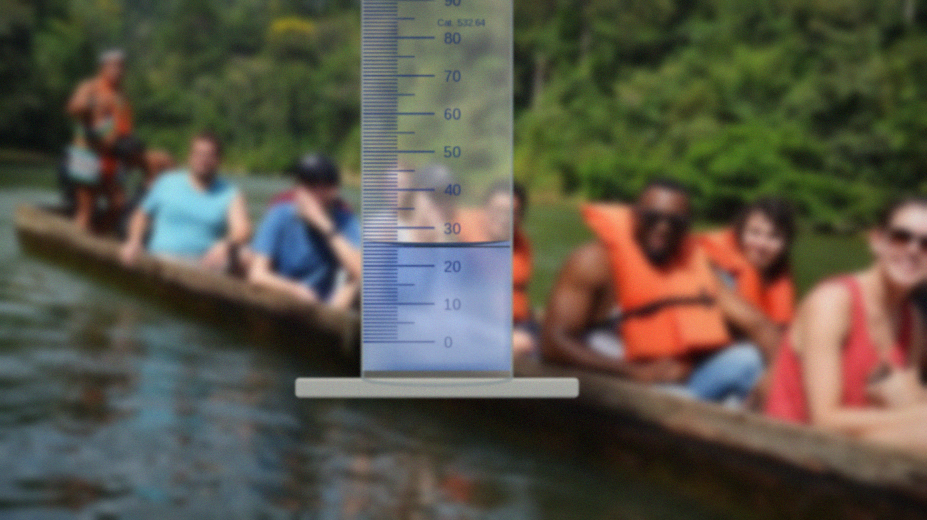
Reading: 25 (mL)
